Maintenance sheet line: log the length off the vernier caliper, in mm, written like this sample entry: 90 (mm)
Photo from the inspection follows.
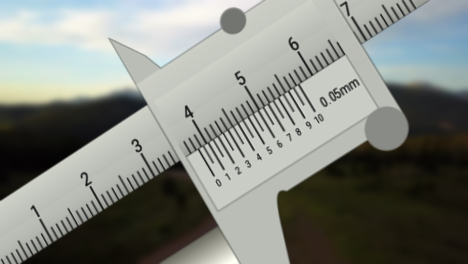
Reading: 38.4 (mm)
